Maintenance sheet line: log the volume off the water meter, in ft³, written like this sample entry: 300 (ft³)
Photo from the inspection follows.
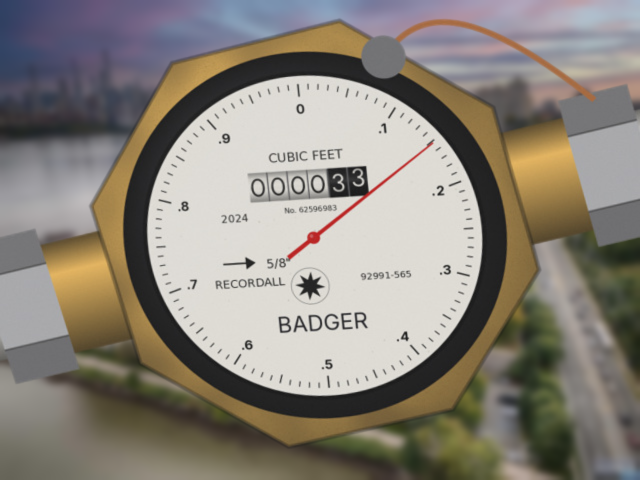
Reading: 33.15 (ft³)
